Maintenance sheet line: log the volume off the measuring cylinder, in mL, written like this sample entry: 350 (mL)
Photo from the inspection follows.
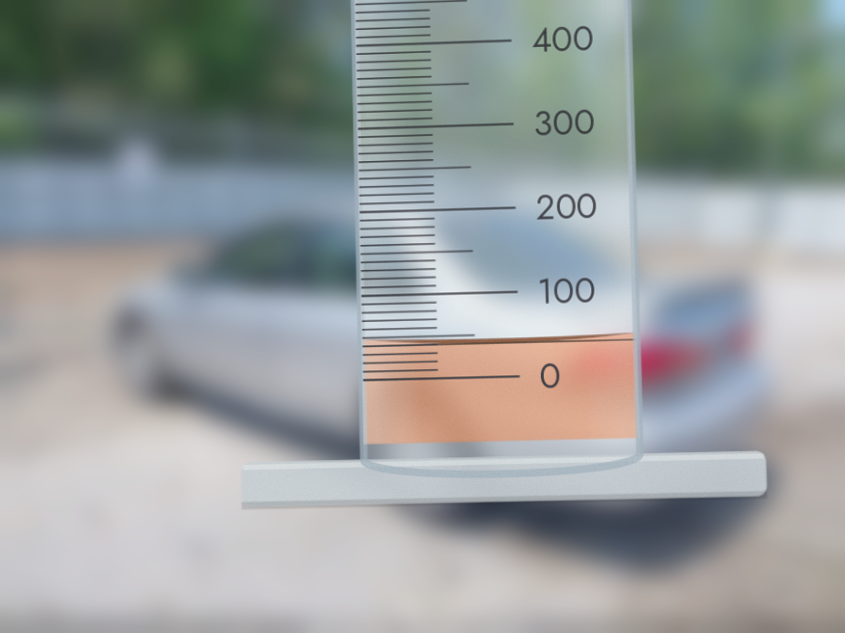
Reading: 40 (mL)
